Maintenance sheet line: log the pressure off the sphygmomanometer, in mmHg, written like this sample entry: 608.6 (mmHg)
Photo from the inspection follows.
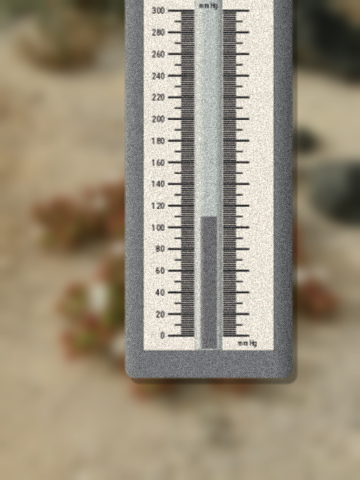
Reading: 110 (mmHg)
